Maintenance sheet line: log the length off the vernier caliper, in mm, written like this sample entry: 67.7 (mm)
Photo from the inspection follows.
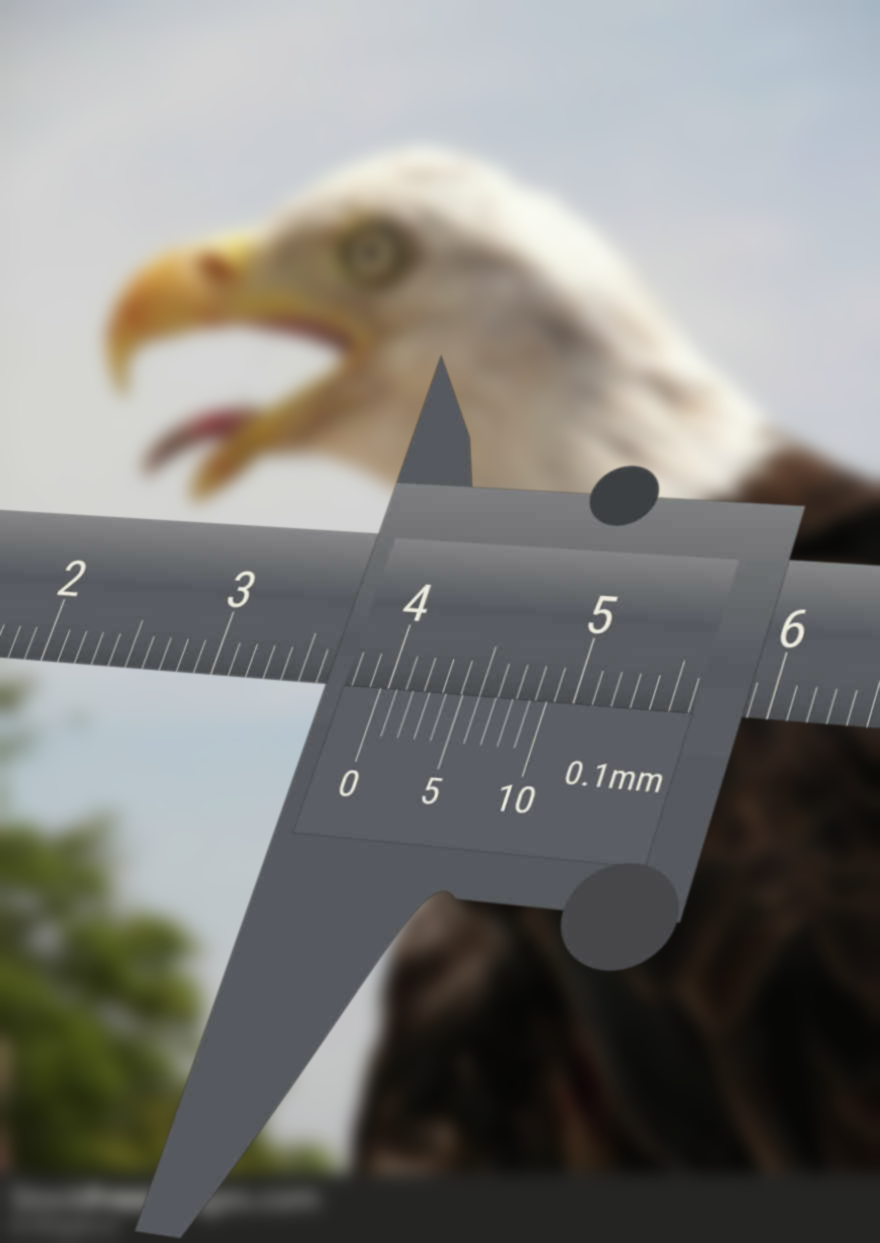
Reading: 39.6 (mm)
